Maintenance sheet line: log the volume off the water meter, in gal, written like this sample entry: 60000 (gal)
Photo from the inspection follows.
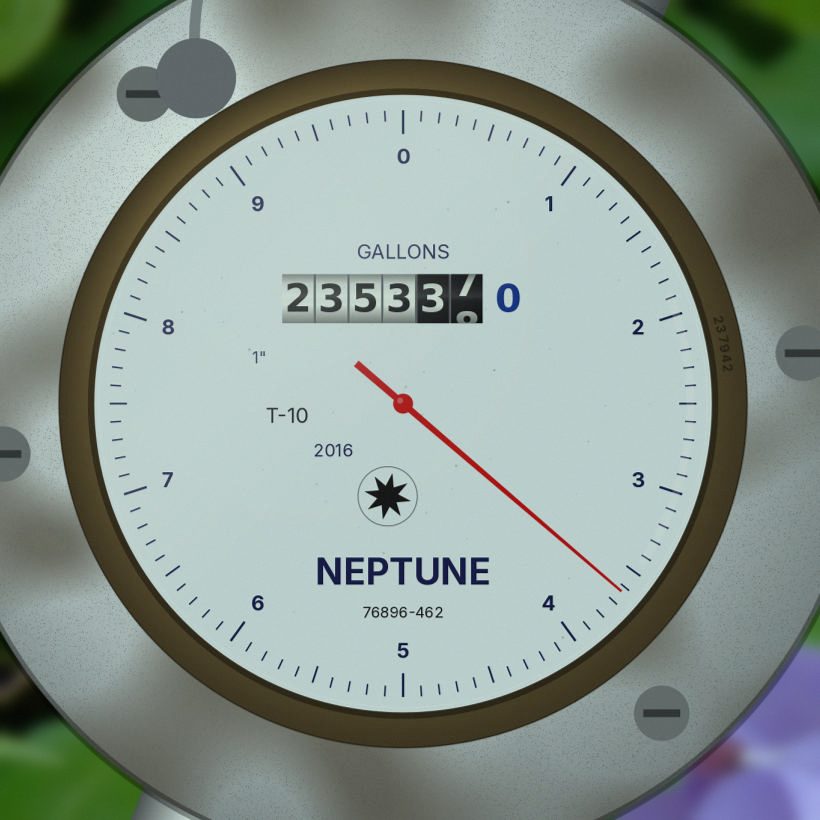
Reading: 2353373.6 (gal)
